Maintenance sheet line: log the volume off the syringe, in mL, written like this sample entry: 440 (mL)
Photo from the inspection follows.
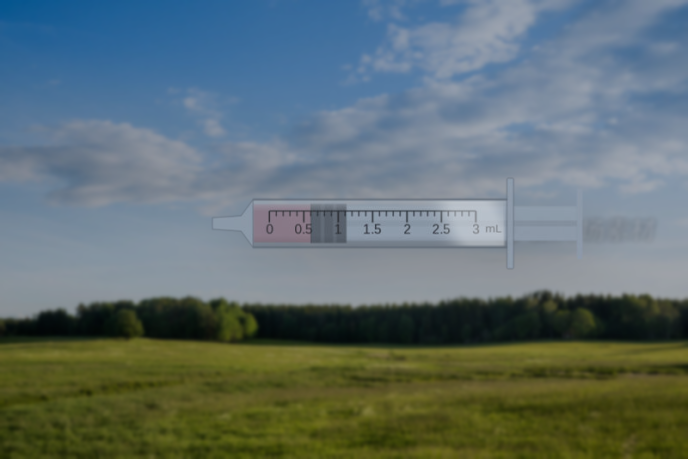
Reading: 0.6 (mL)
